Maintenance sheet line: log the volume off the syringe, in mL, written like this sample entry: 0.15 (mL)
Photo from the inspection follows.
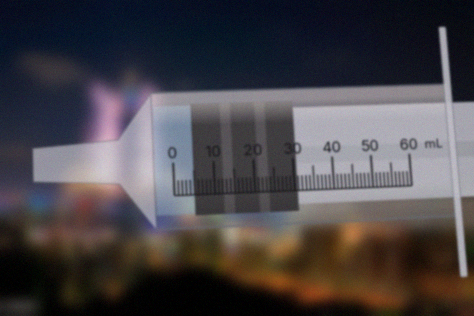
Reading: 5 (mL)
